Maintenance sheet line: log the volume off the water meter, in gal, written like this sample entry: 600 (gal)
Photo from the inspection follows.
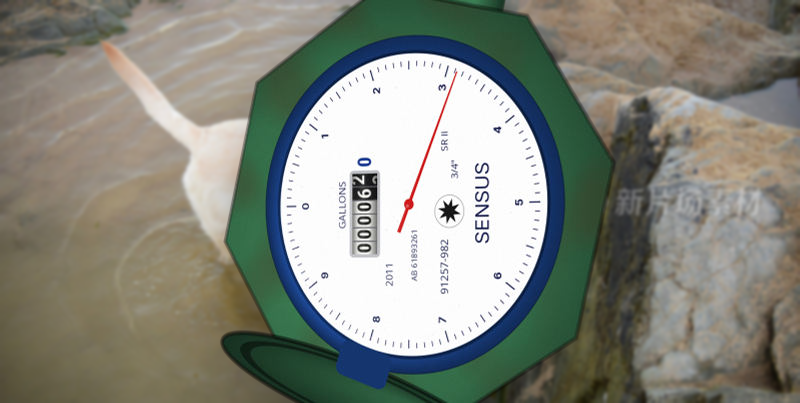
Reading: 623.1 (gal)
